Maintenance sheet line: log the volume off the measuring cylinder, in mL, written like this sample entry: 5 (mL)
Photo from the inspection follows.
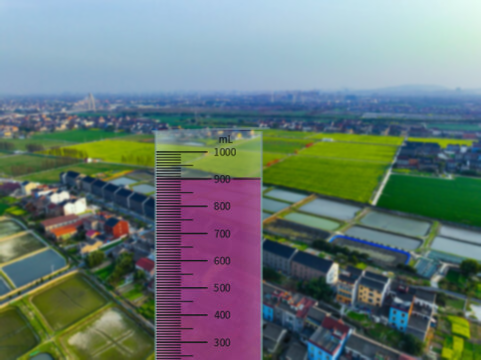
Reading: 900 (mL)
